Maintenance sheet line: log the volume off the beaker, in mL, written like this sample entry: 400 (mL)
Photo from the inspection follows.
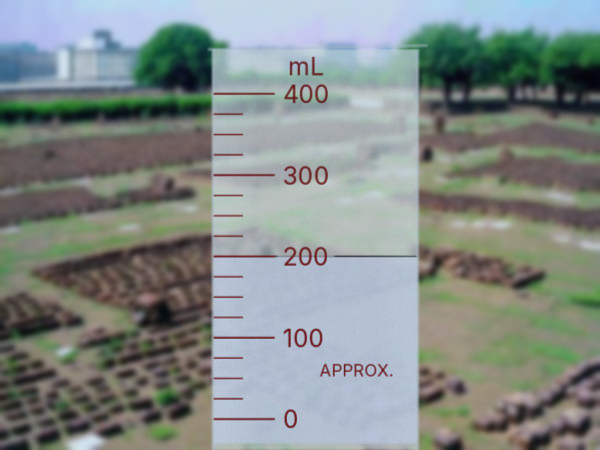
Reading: 200 (mL)
